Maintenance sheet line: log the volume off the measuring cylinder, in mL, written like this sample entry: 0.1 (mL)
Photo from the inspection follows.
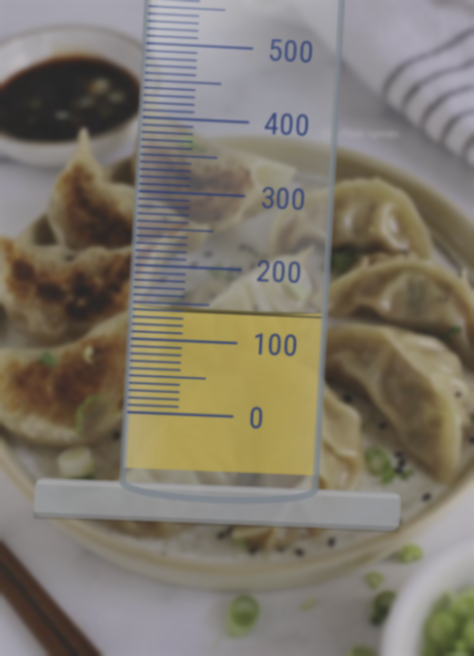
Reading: 140 (mL)
